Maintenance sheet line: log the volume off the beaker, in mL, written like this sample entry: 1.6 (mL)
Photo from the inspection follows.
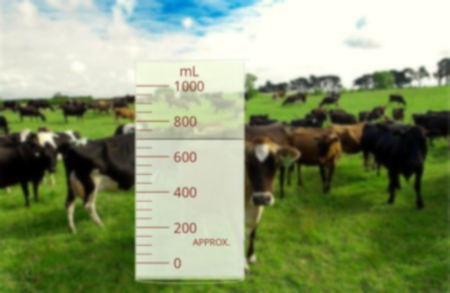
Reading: 700 (mL)
